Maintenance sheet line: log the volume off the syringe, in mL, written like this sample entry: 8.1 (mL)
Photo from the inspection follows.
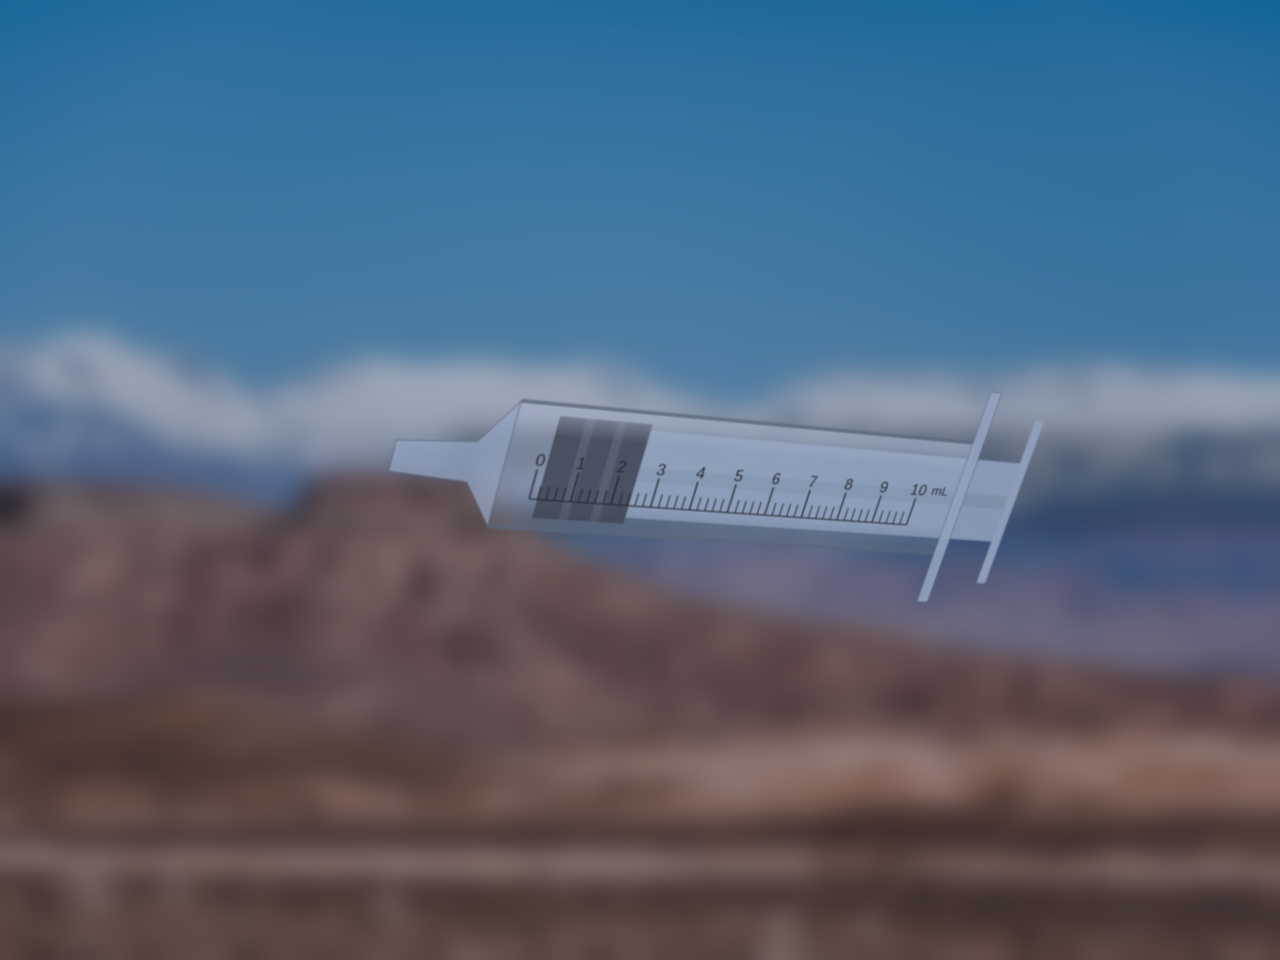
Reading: 0.2 (mL)
